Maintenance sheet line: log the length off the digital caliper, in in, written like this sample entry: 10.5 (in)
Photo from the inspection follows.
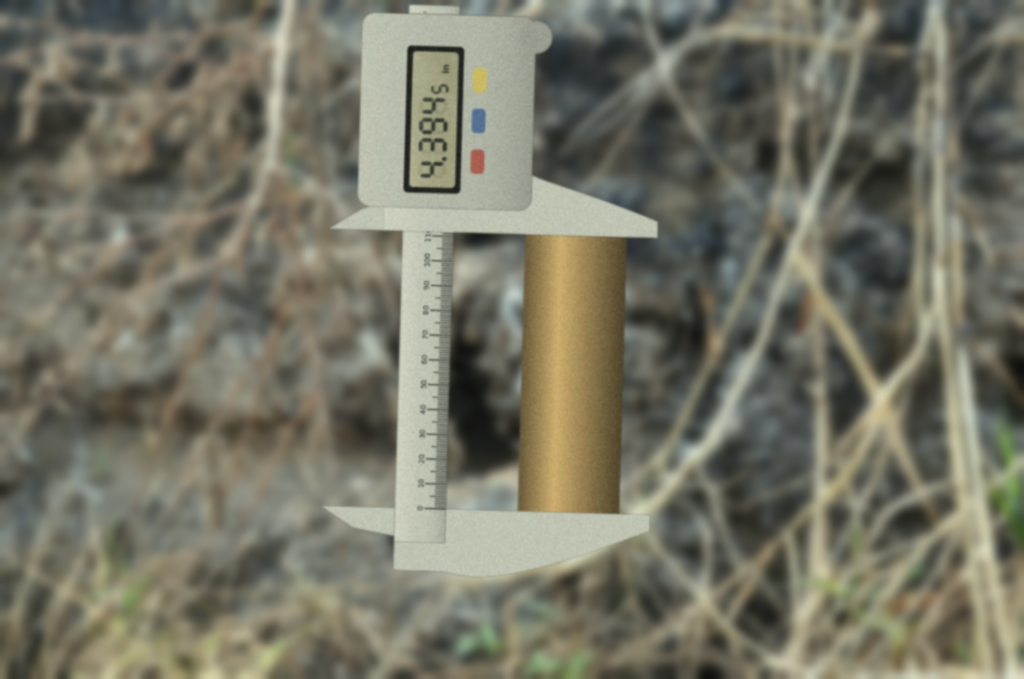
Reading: 4.3945 (in)
